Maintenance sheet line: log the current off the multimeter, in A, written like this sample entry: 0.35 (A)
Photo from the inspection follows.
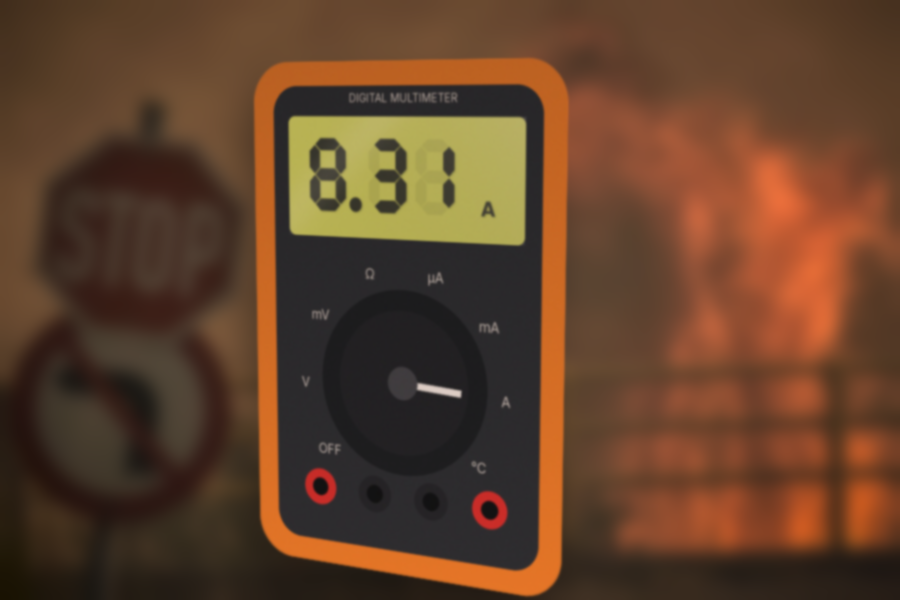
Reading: 8.31 (A)
